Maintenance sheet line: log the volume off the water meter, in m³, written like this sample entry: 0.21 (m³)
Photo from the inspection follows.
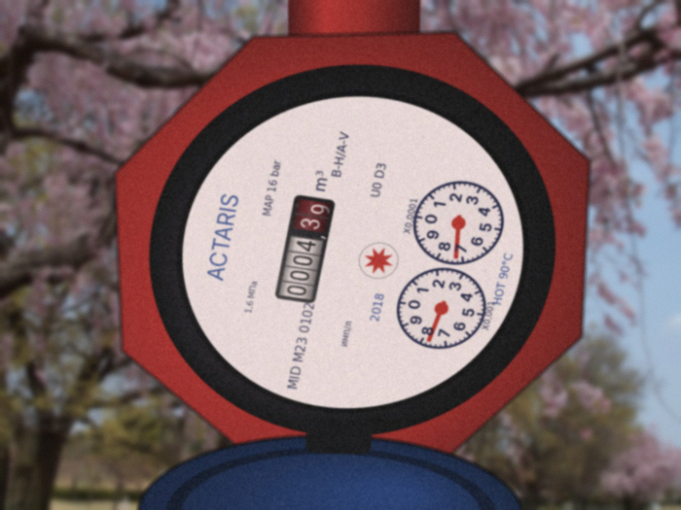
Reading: 4.3877 (m³)
